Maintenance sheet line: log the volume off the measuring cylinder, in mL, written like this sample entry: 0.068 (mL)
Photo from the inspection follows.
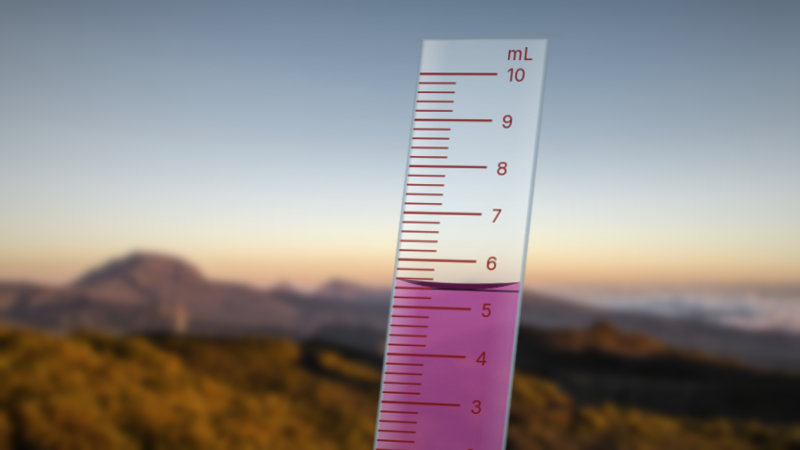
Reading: 5.4 (mL)
